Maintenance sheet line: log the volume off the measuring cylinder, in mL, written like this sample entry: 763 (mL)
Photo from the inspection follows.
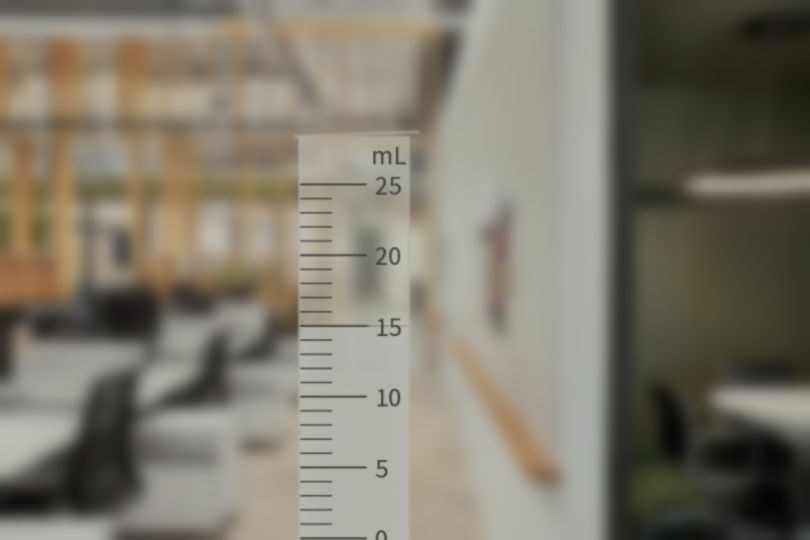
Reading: 15 (mL)
